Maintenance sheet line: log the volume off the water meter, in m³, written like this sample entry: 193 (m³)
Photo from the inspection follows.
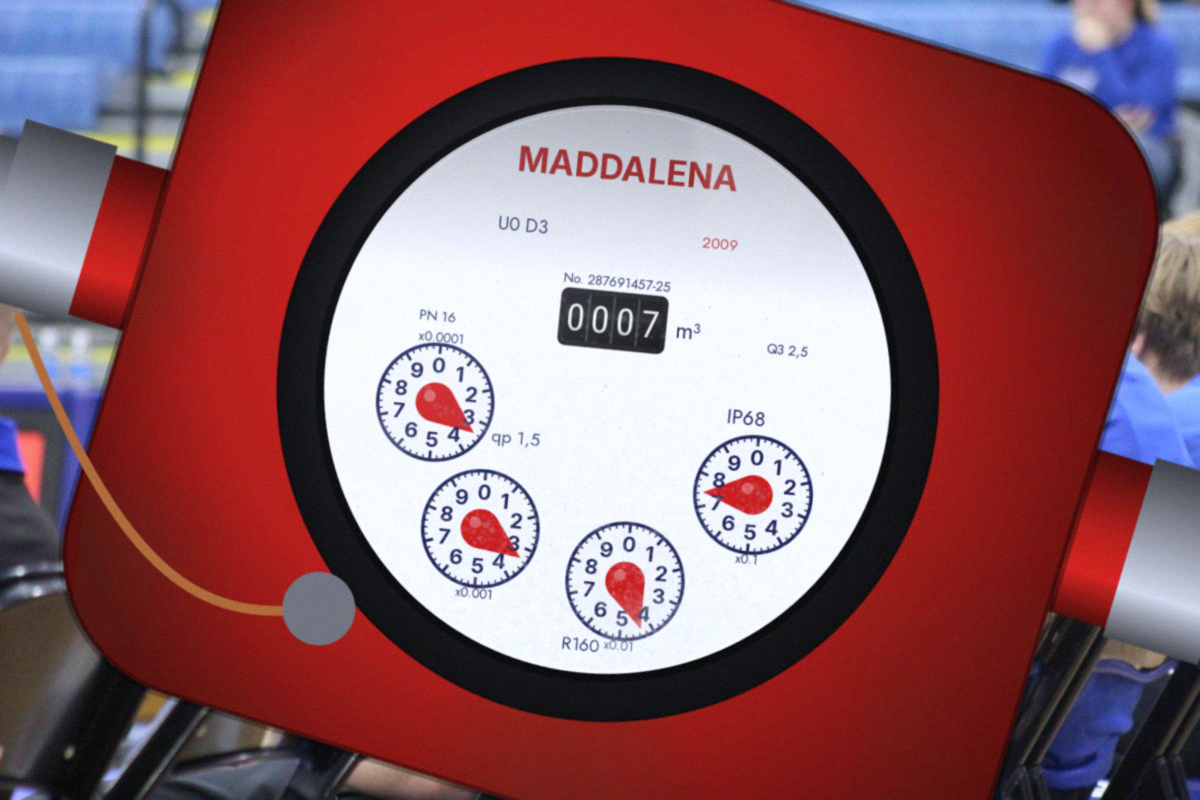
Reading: 7.7433 (m³)
